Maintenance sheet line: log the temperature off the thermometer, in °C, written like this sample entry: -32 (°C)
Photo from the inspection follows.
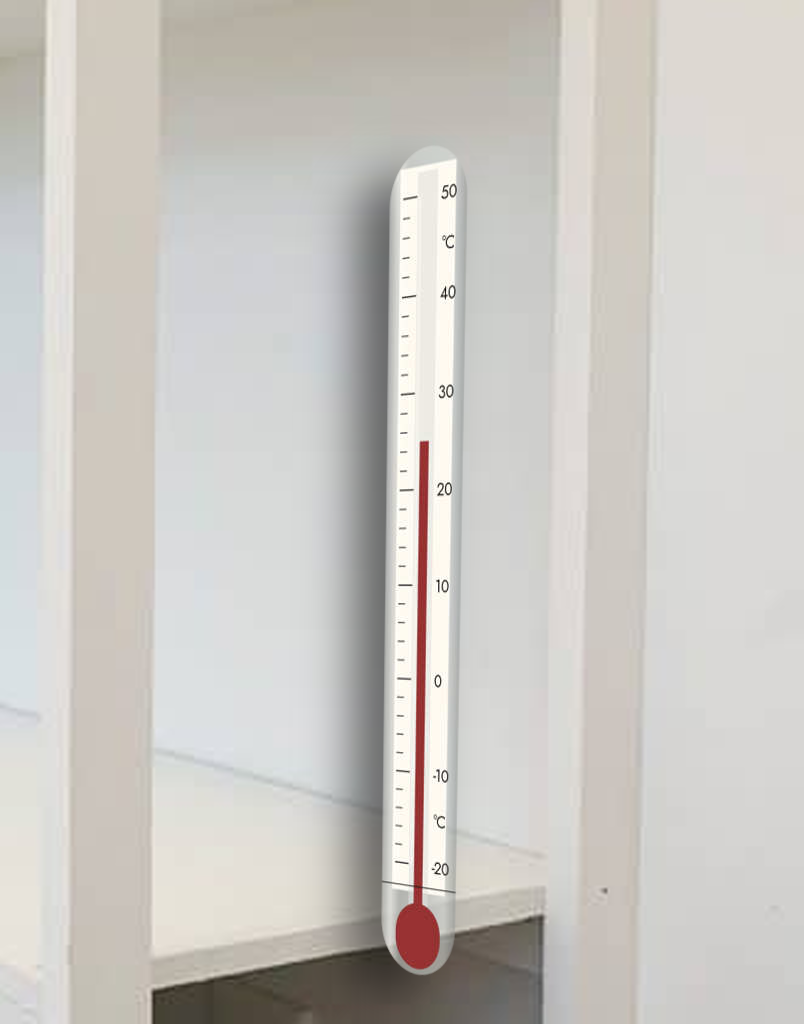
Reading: 25 (°C)
